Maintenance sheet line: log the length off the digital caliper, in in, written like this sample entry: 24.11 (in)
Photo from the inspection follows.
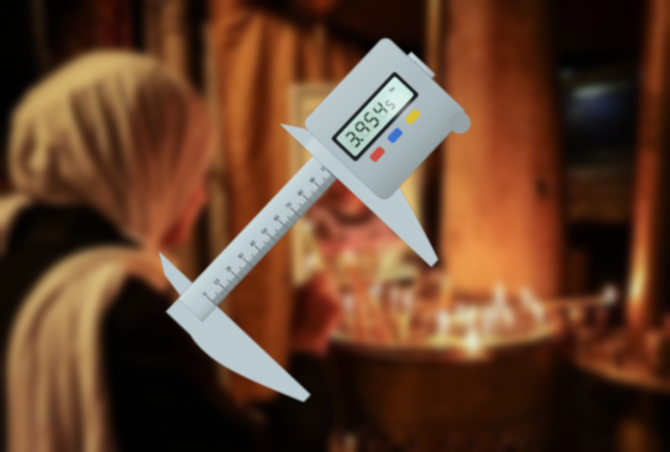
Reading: 3.9545 (in)
